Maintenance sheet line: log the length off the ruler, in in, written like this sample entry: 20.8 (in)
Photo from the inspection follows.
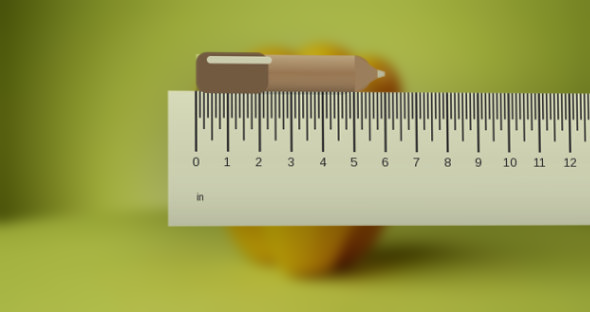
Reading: 6 (in)
